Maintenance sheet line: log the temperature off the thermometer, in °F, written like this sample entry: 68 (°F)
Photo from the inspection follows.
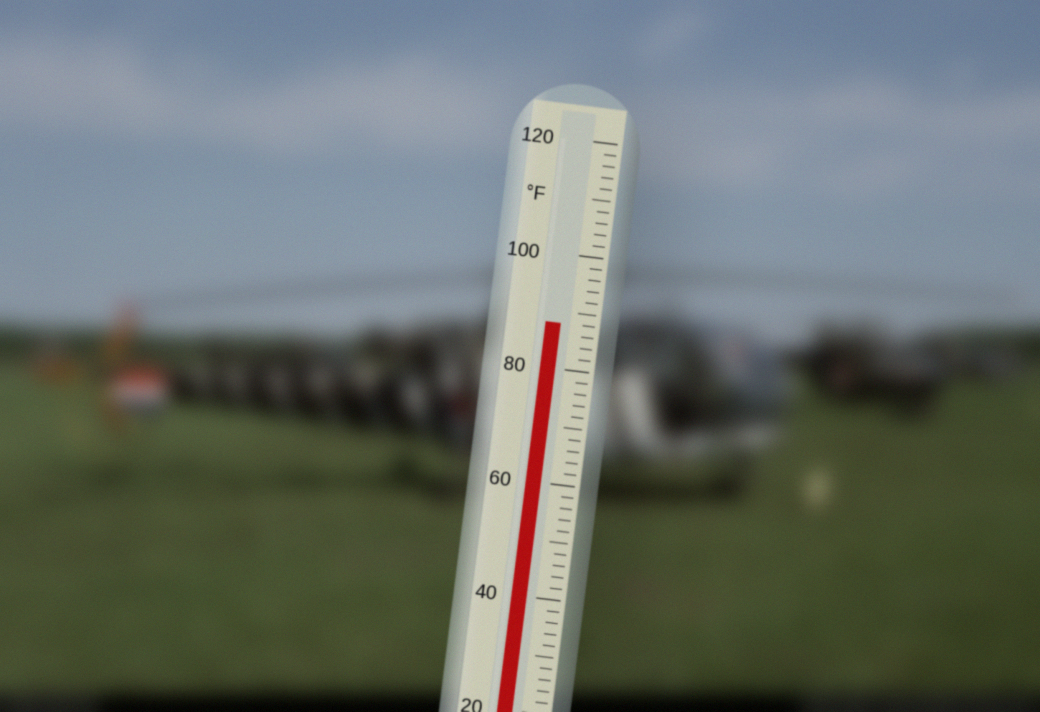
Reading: 88 (°F)
